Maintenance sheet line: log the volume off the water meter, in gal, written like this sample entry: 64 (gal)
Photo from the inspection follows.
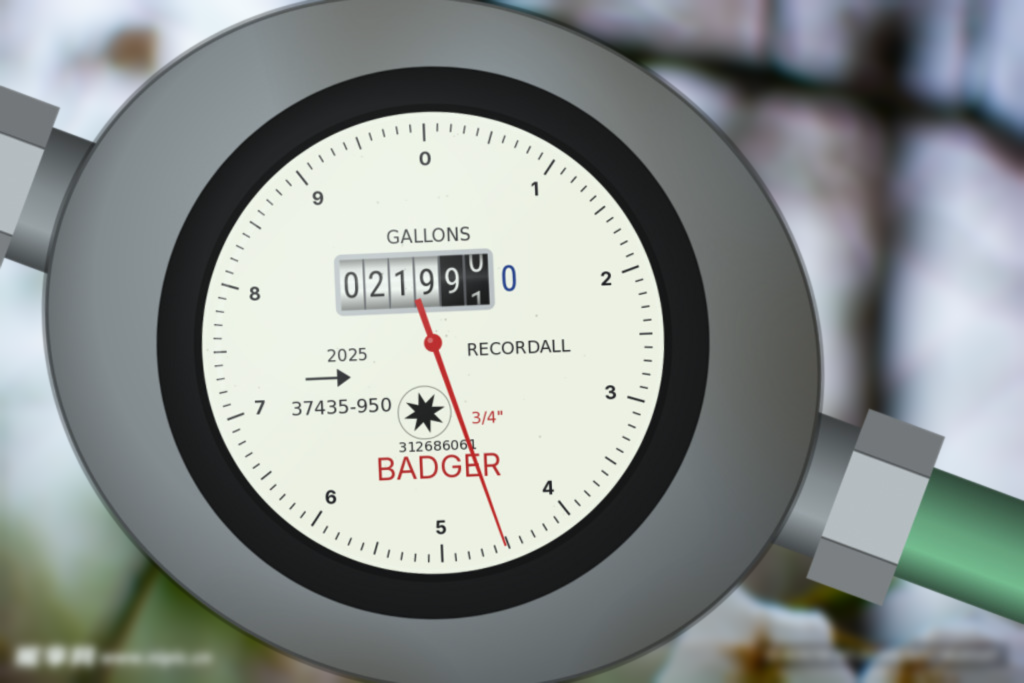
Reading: 219904.5 (gal)
